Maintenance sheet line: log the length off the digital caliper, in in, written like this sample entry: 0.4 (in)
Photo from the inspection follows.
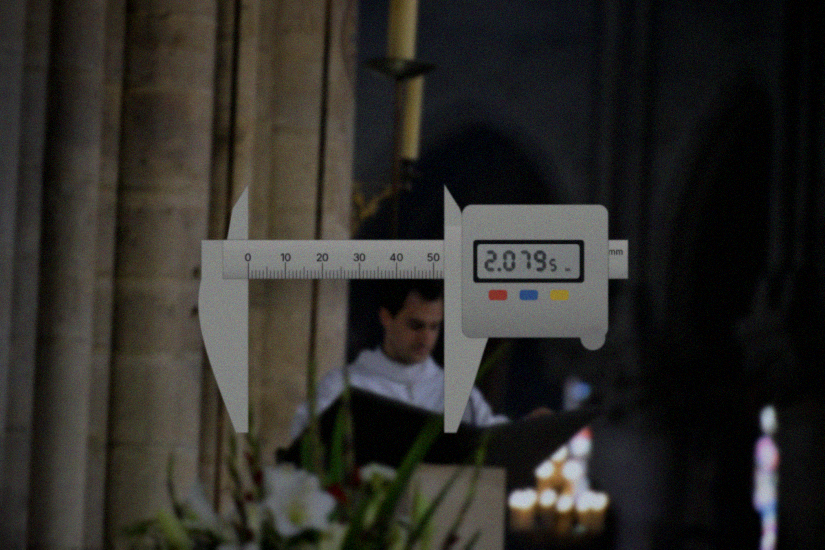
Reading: 2.0795 (in)
